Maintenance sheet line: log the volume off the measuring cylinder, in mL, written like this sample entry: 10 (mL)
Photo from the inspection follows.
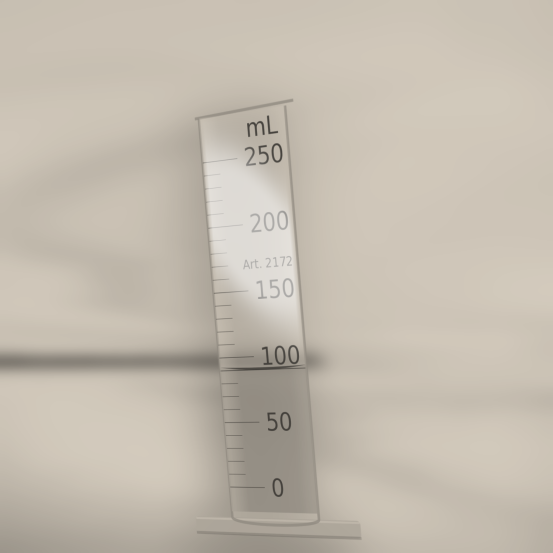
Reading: 90 (mL)
